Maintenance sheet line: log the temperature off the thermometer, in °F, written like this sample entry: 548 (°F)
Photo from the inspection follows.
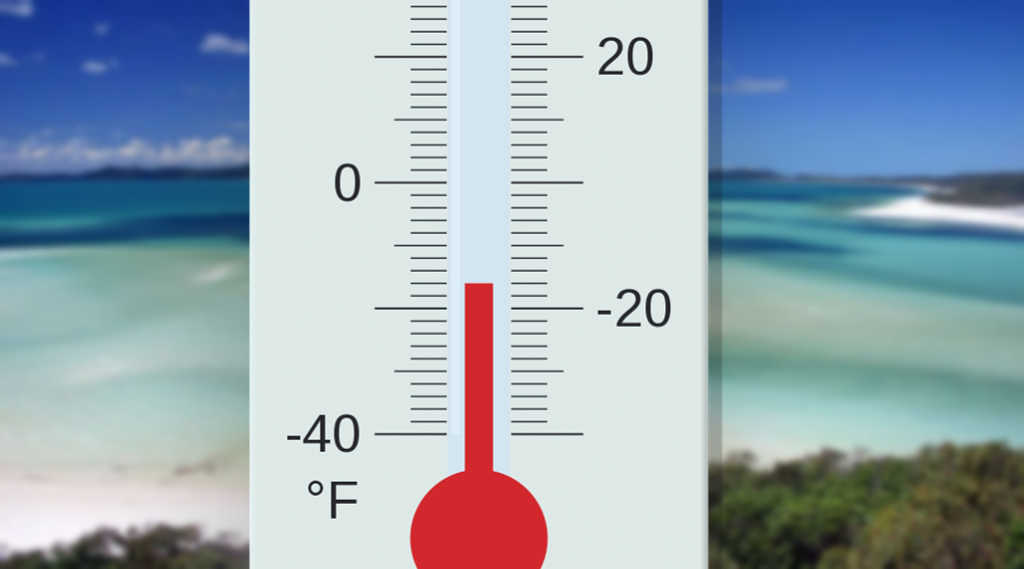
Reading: -16 (°F)
